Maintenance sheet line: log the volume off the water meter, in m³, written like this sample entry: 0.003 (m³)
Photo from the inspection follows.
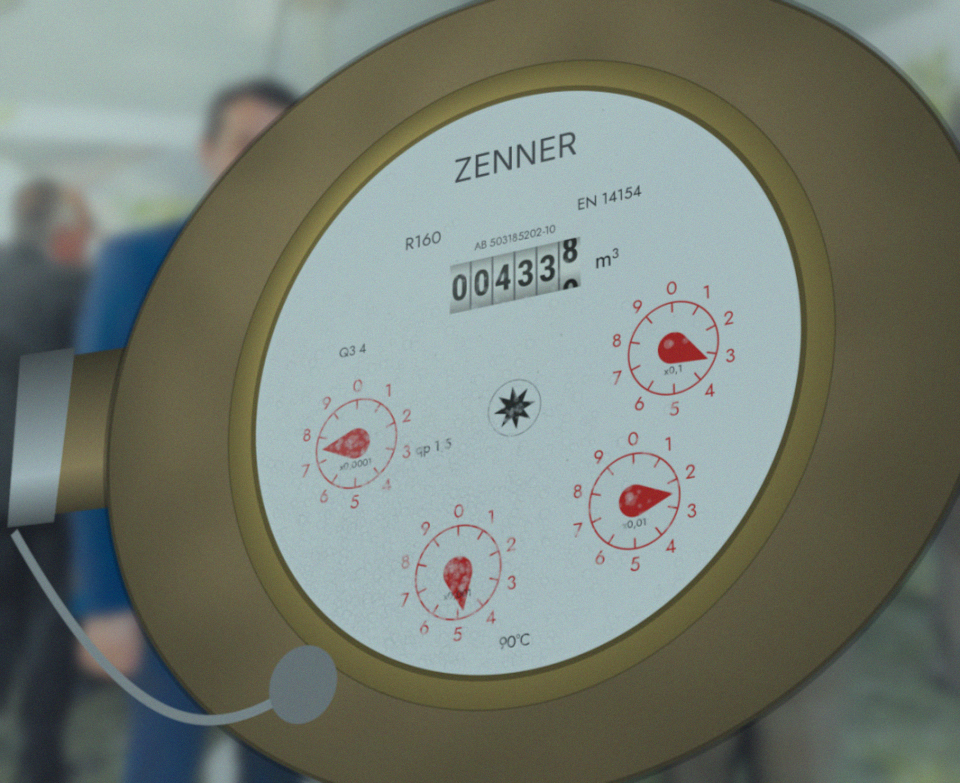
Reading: 4338.3247 (m³)
